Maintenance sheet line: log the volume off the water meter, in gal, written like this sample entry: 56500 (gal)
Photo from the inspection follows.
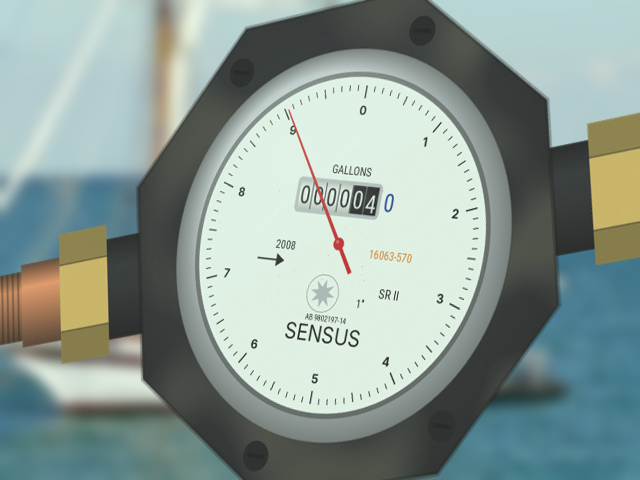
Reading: 39.0 (gal)
